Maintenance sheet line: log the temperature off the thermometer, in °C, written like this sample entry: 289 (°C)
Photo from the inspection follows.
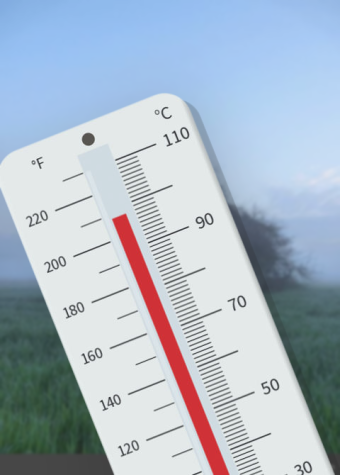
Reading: 98 (°C)
